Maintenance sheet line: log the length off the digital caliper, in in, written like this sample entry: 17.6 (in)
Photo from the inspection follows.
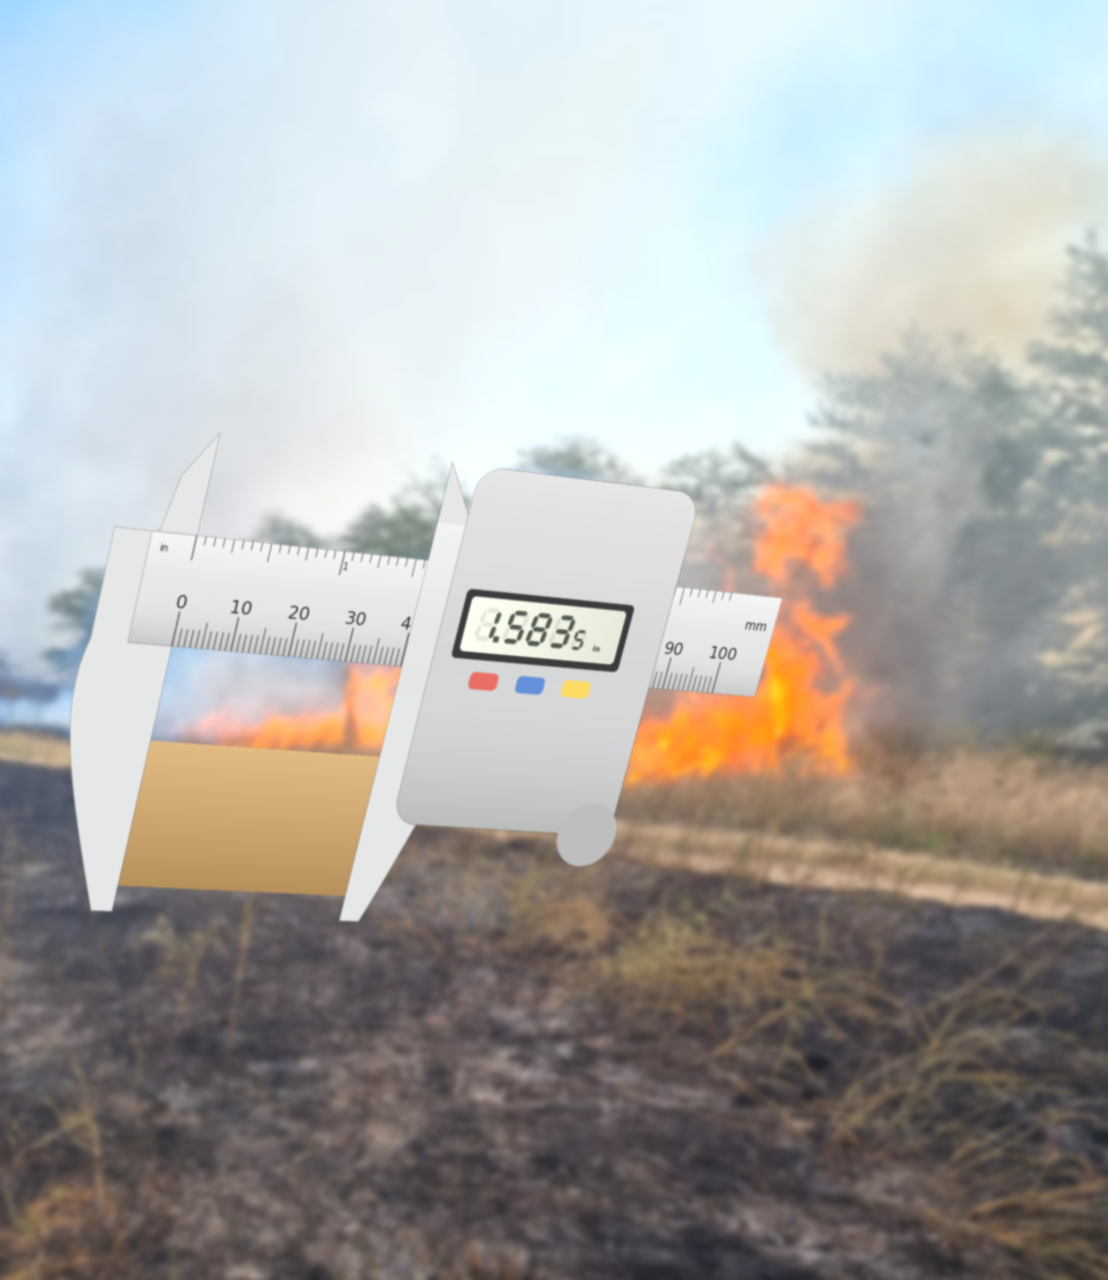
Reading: 1.5835 (in)
